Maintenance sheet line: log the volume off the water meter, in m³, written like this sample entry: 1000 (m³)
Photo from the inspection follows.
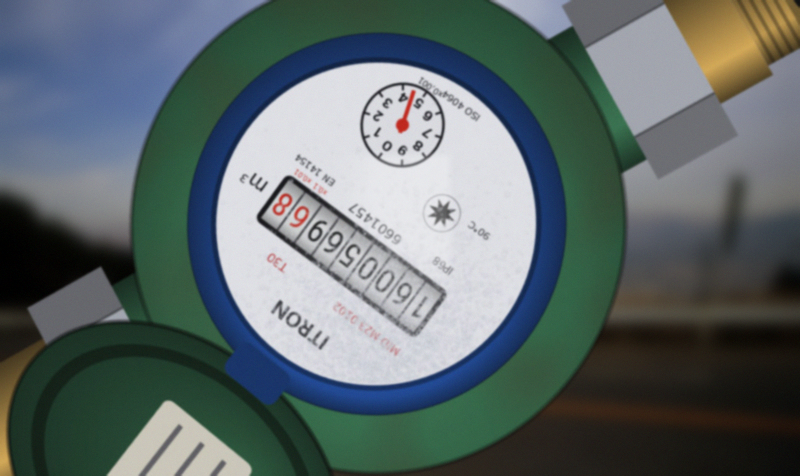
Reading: 1600569.684 (m³)
